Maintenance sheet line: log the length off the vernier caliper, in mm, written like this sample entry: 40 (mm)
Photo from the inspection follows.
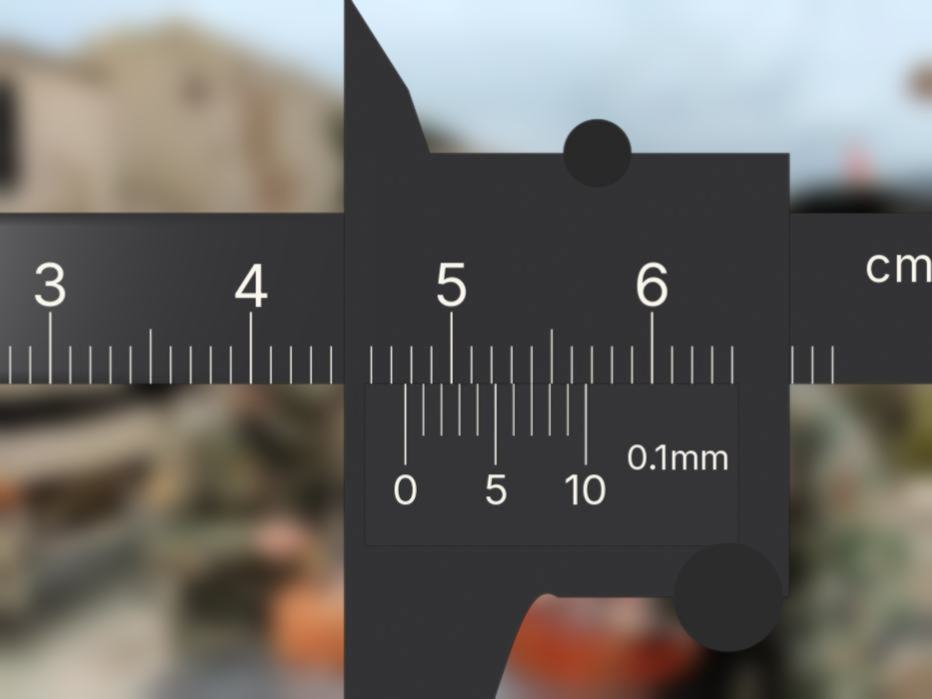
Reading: 47.7 (mm)
